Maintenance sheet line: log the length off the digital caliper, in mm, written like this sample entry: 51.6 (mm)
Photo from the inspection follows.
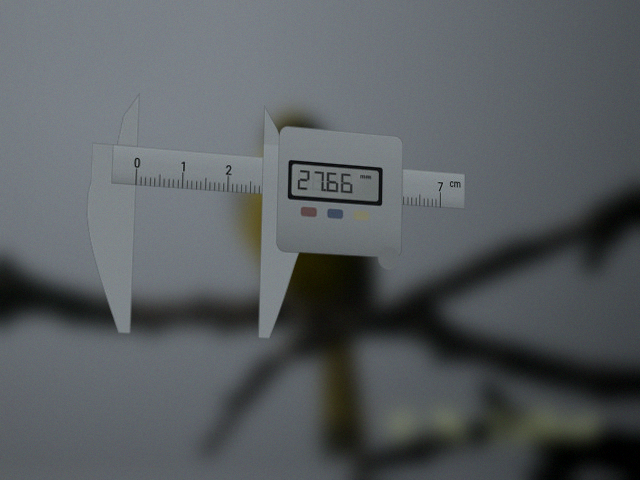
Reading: 27.66 (mm)
